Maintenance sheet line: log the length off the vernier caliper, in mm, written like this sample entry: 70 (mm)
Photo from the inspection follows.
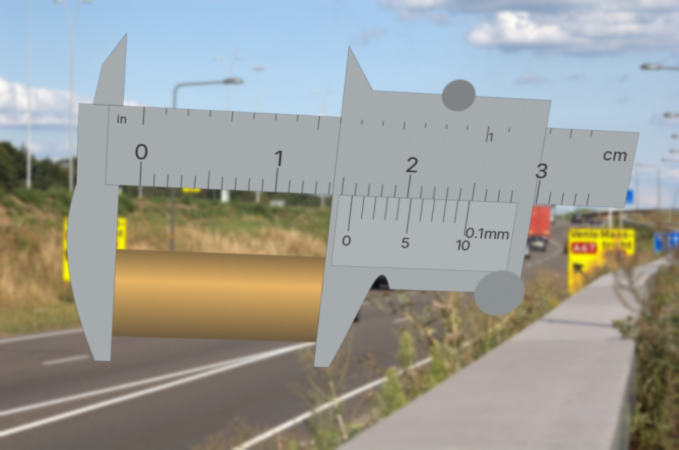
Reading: 15.8 (mm)
